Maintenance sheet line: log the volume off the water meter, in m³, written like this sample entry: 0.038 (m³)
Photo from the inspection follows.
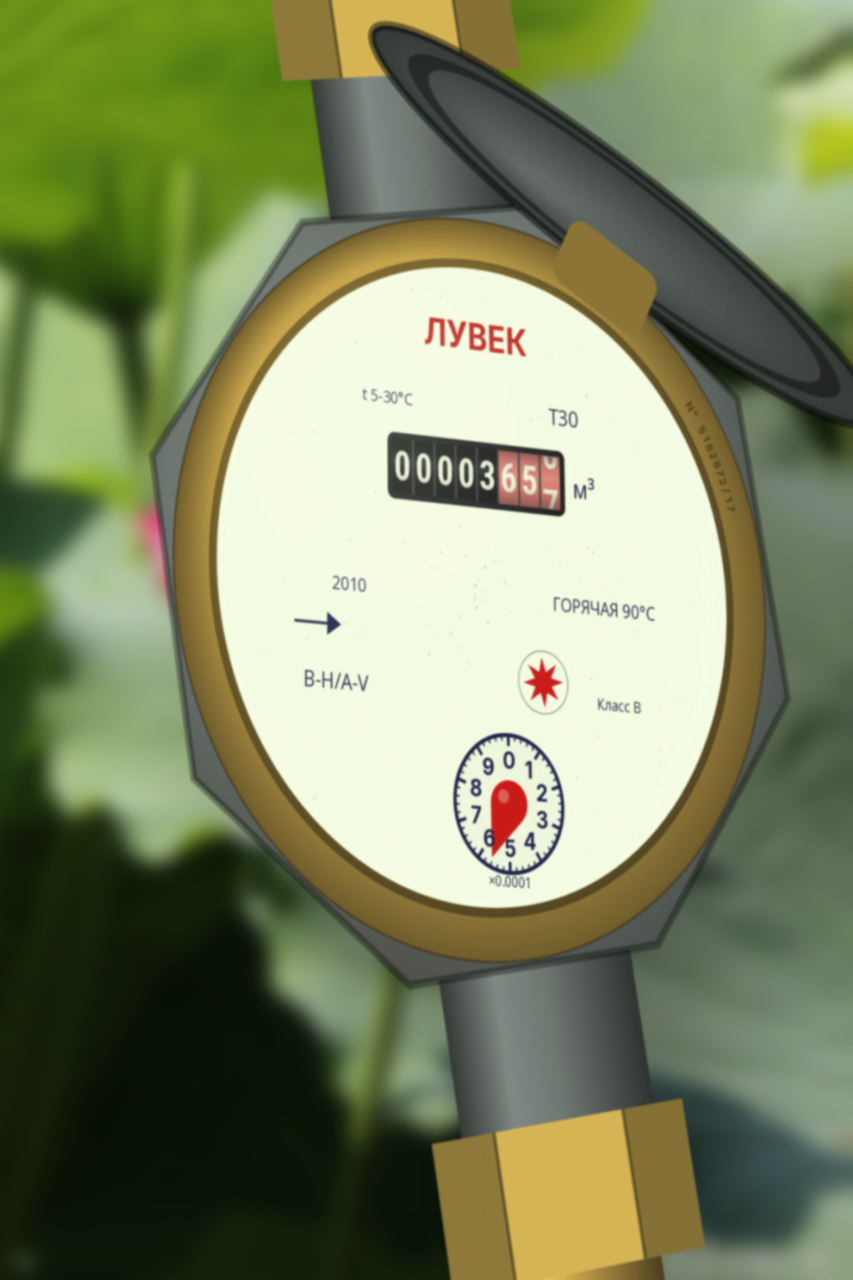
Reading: 3.6565 (m³)
